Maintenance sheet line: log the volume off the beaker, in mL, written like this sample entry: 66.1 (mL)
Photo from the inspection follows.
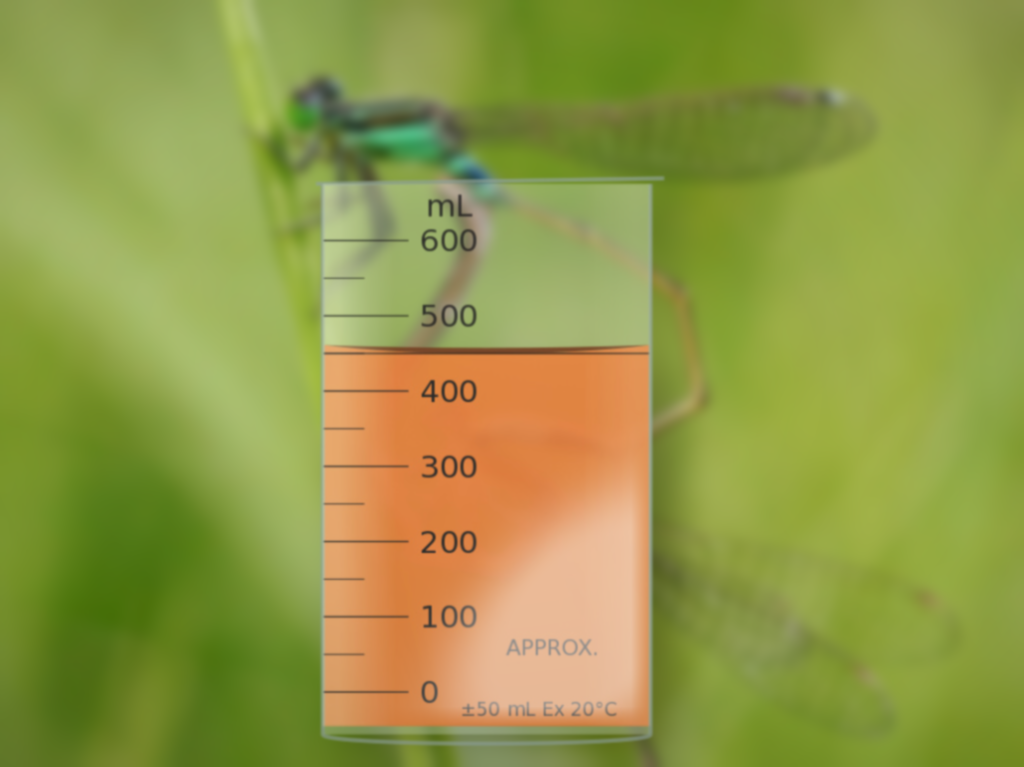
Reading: 450 (mL)
